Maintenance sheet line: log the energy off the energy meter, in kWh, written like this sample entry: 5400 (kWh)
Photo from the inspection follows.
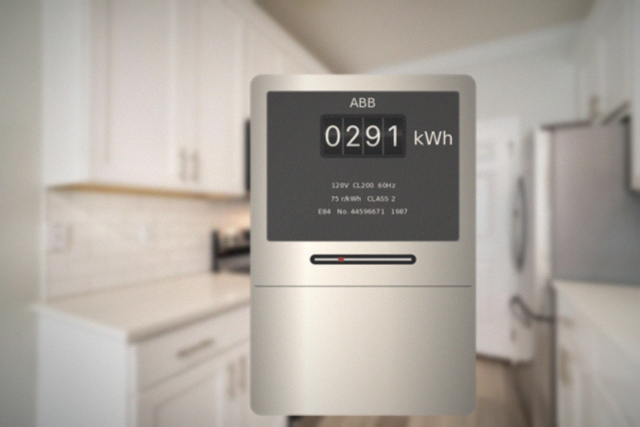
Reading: 291 (kWh)
